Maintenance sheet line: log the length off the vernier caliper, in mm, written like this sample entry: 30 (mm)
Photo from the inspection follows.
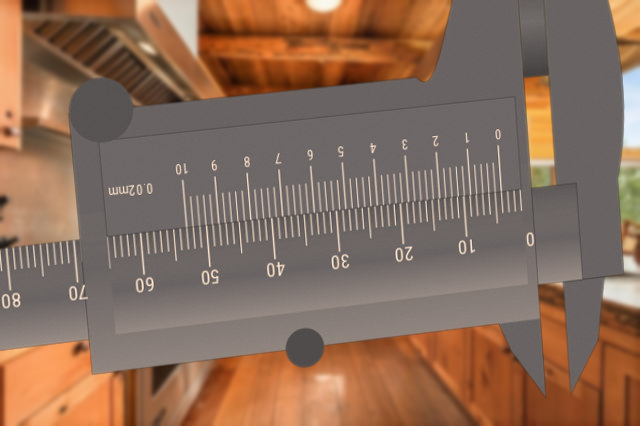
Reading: 4.0 (mm)
